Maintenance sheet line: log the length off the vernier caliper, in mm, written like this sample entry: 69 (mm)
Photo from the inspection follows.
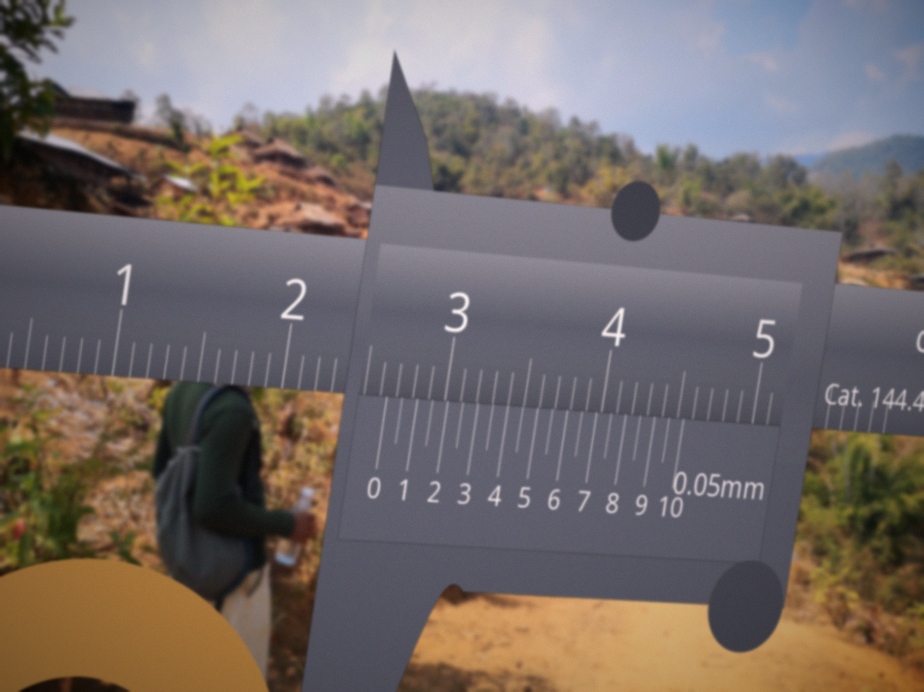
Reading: 26.4 (mm)
